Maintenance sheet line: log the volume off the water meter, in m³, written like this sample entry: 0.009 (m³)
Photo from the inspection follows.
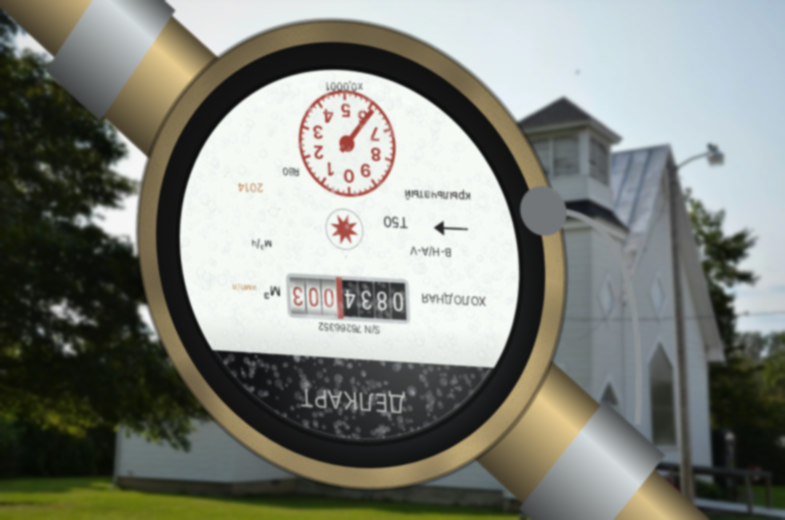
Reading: 834.0036 (m³)
